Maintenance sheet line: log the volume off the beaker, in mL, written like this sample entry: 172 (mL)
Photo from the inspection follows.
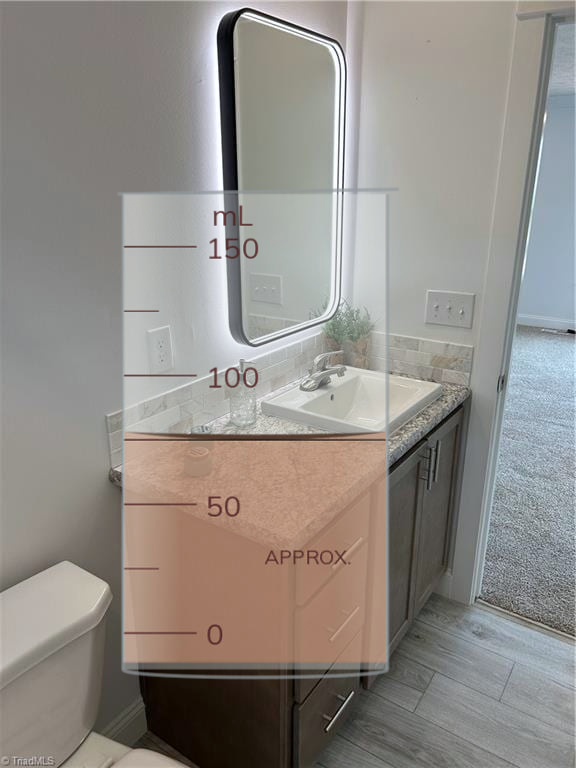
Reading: 75 (mL)
